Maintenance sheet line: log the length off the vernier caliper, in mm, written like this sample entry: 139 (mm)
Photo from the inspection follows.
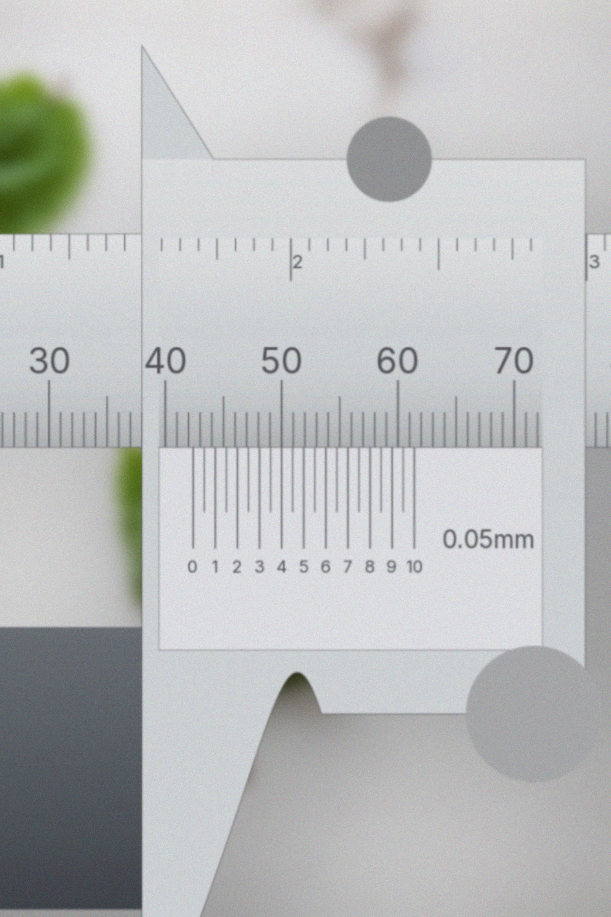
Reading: 42.4 (mm)
